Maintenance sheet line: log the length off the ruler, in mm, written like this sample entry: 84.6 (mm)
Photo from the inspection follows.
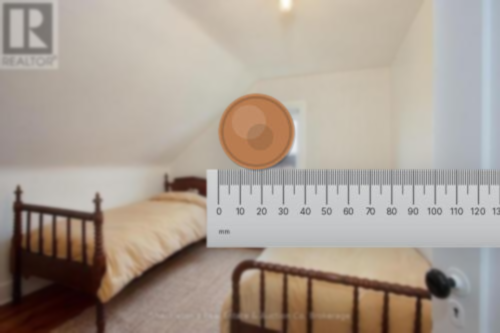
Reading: 35 (mm)
